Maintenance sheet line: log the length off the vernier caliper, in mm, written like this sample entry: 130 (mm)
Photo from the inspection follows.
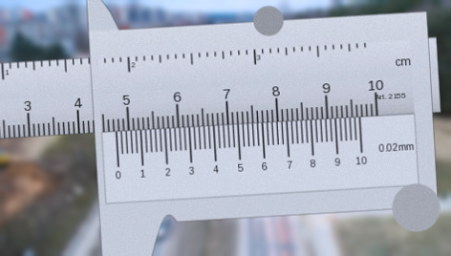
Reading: 47.5 (mm)
